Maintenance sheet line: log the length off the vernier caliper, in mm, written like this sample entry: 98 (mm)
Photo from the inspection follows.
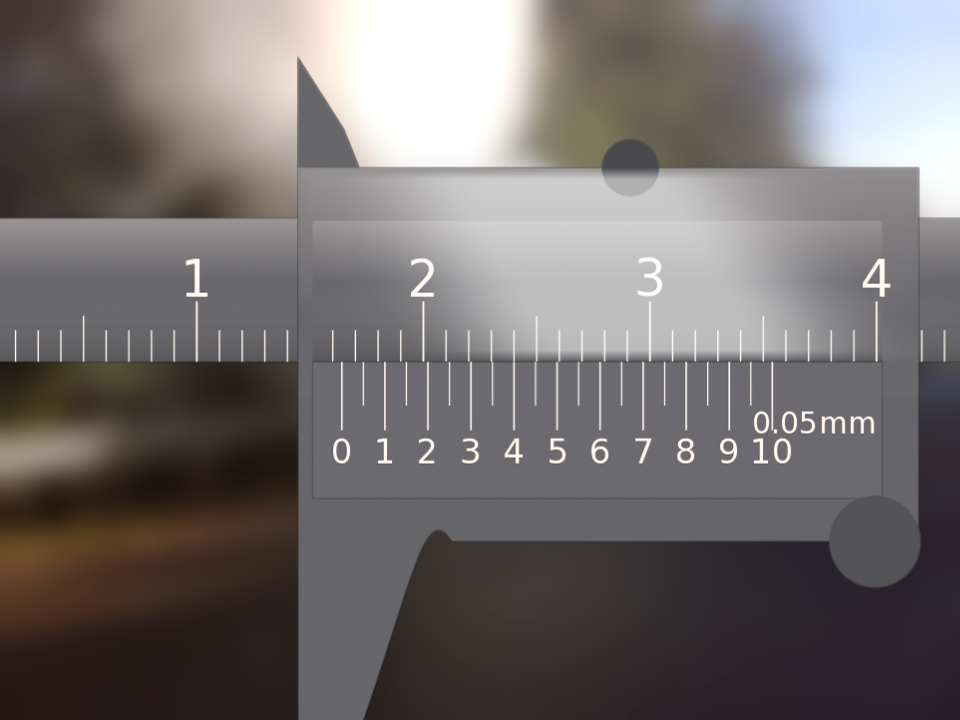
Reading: 16.4 (mm)
